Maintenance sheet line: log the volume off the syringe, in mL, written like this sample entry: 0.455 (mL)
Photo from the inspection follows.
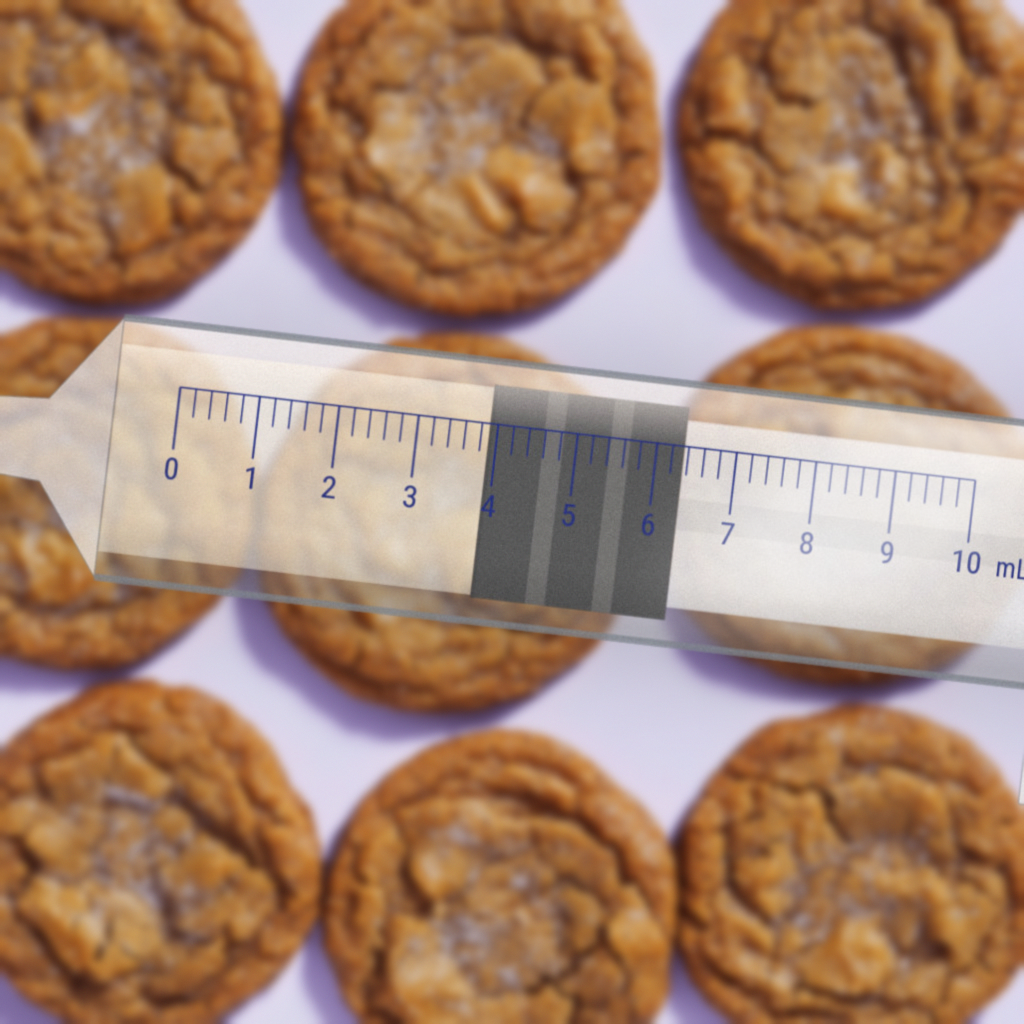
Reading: 3.9 (mL)
